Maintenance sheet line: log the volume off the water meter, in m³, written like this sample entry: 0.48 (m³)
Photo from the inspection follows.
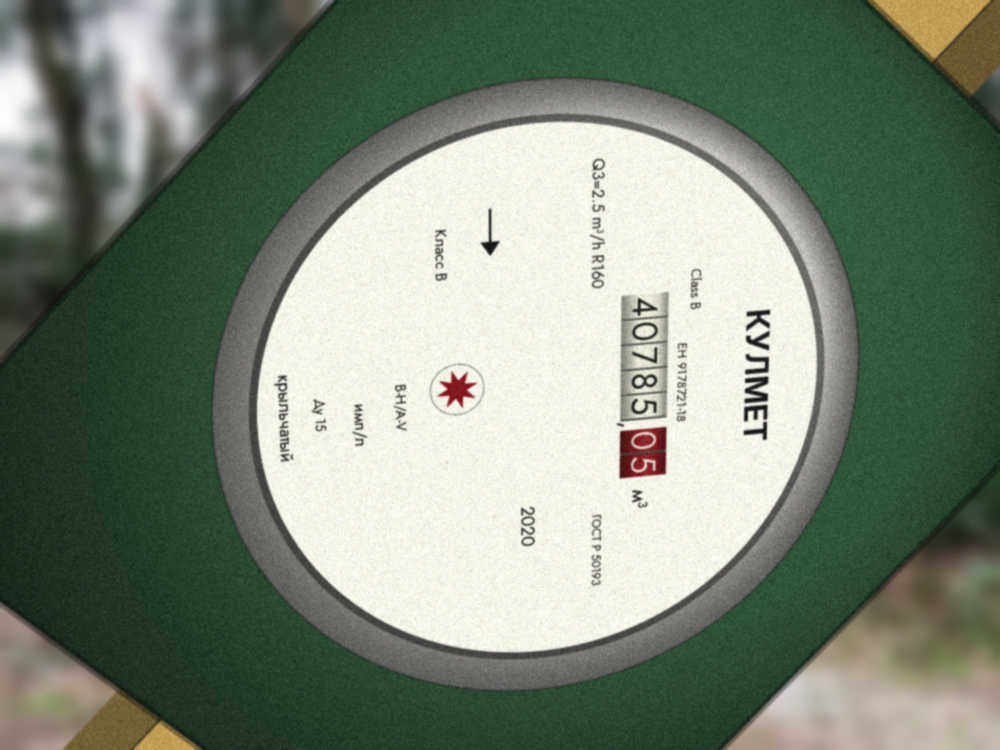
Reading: 40785.05 (m³)
